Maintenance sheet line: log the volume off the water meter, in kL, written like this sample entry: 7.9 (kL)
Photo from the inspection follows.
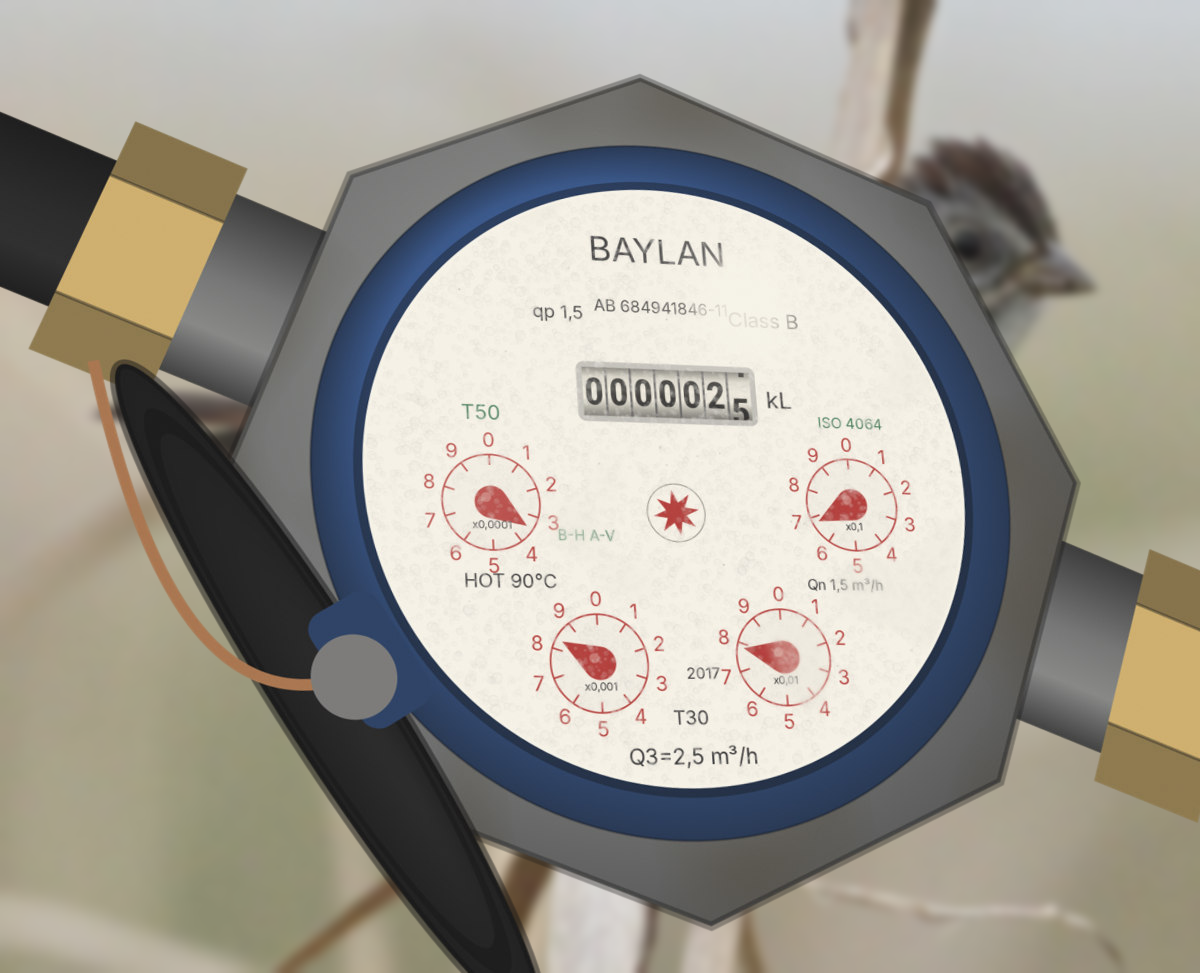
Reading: 24.6783 (kL)
